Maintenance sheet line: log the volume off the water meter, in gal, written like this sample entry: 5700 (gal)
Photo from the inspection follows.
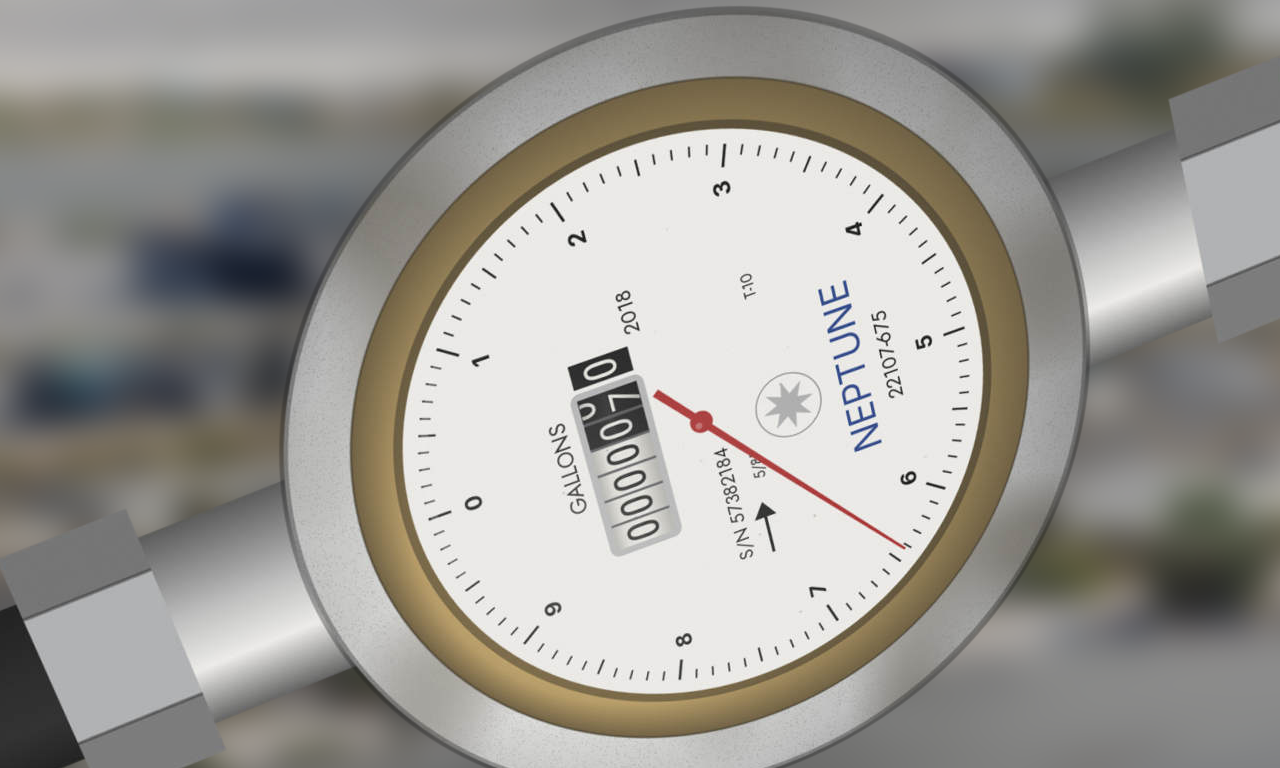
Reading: 66.4 (gal)
